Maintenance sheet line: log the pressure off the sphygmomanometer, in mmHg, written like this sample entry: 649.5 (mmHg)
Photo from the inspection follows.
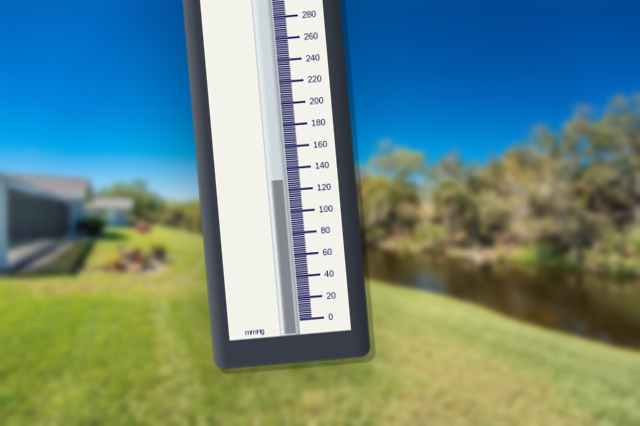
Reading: 130 (mmHg)
